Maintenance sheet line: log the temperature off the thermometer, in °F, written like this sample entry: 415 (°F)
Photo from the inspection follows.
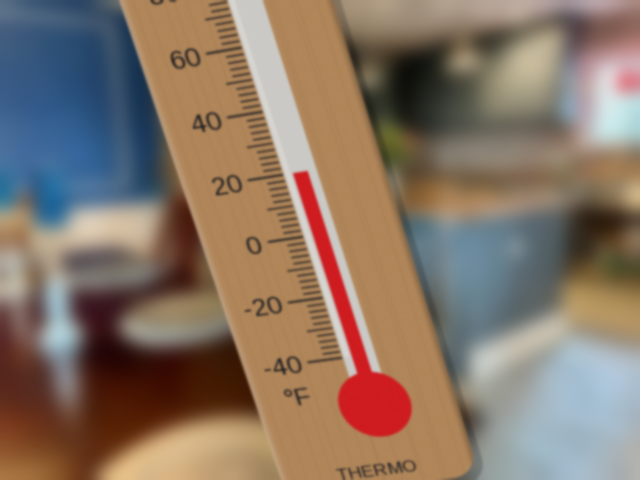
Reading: 20 (°F)
